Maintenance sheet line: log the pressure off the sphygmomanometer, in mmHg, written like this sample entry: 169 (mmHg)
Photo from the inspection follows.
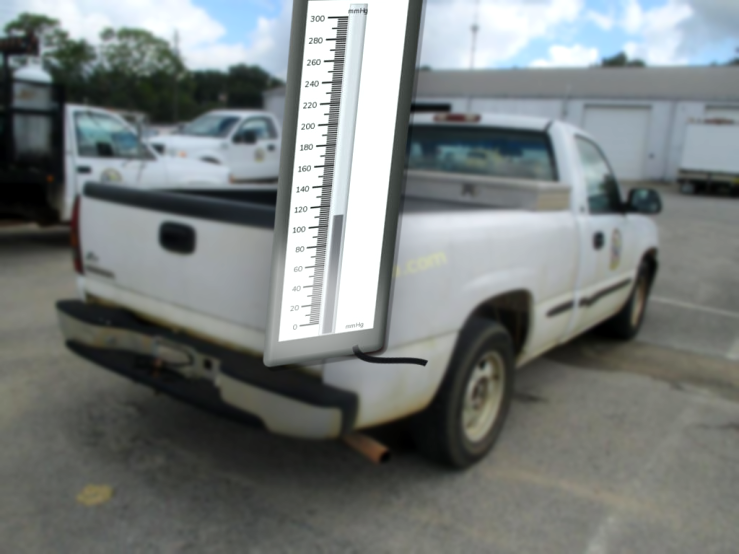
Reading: 110 (mmHg)
